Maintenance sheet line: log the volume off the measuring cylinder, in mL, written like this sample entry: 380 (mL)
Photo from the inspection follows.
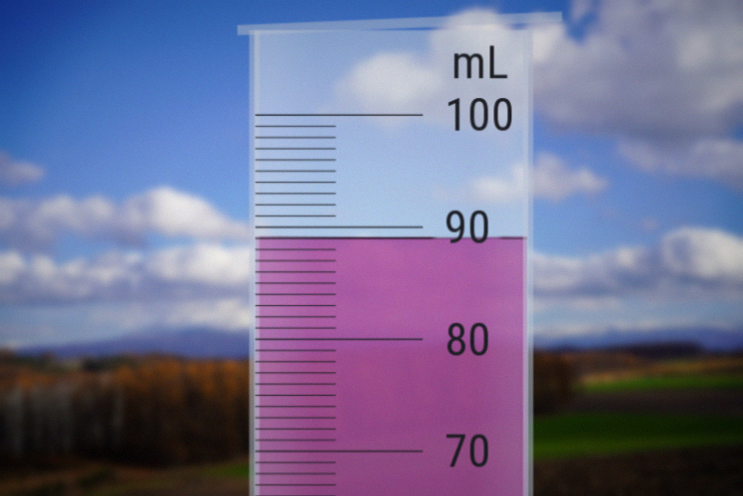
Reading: 89 (mL)
